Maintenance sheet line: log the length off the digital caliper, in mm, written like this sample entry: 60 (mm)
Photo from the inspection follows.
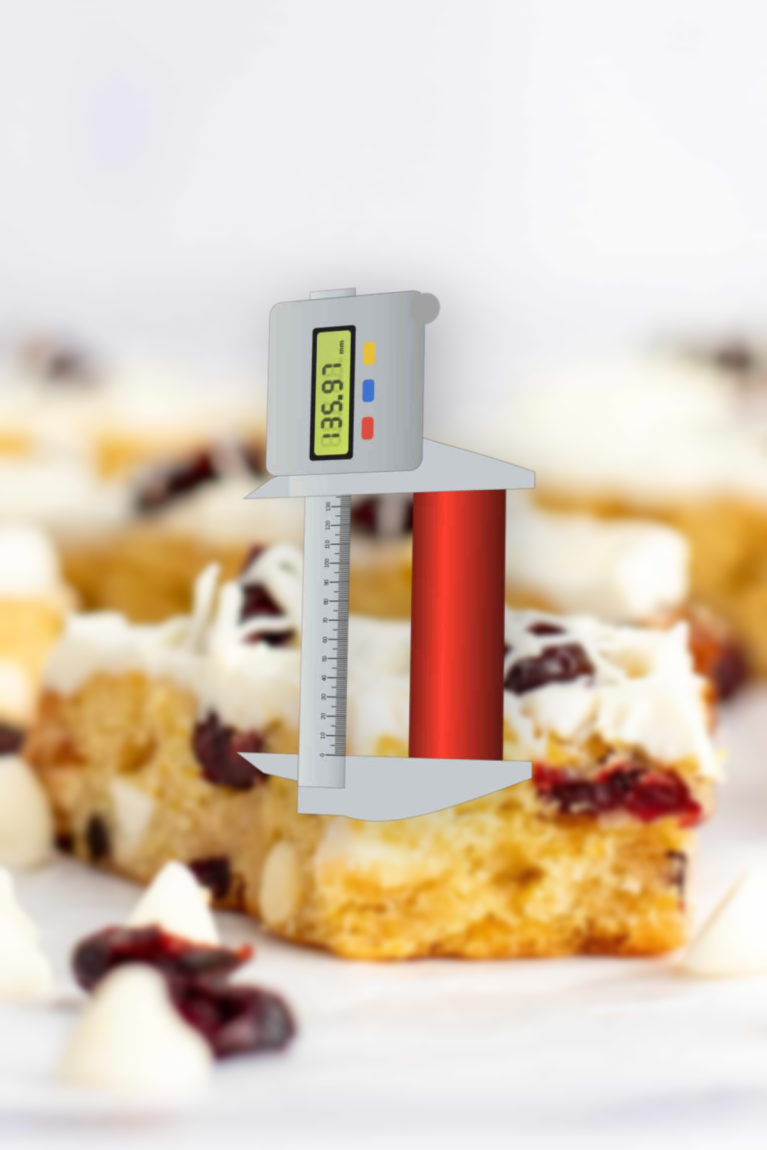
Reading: 135.97 (mm)
